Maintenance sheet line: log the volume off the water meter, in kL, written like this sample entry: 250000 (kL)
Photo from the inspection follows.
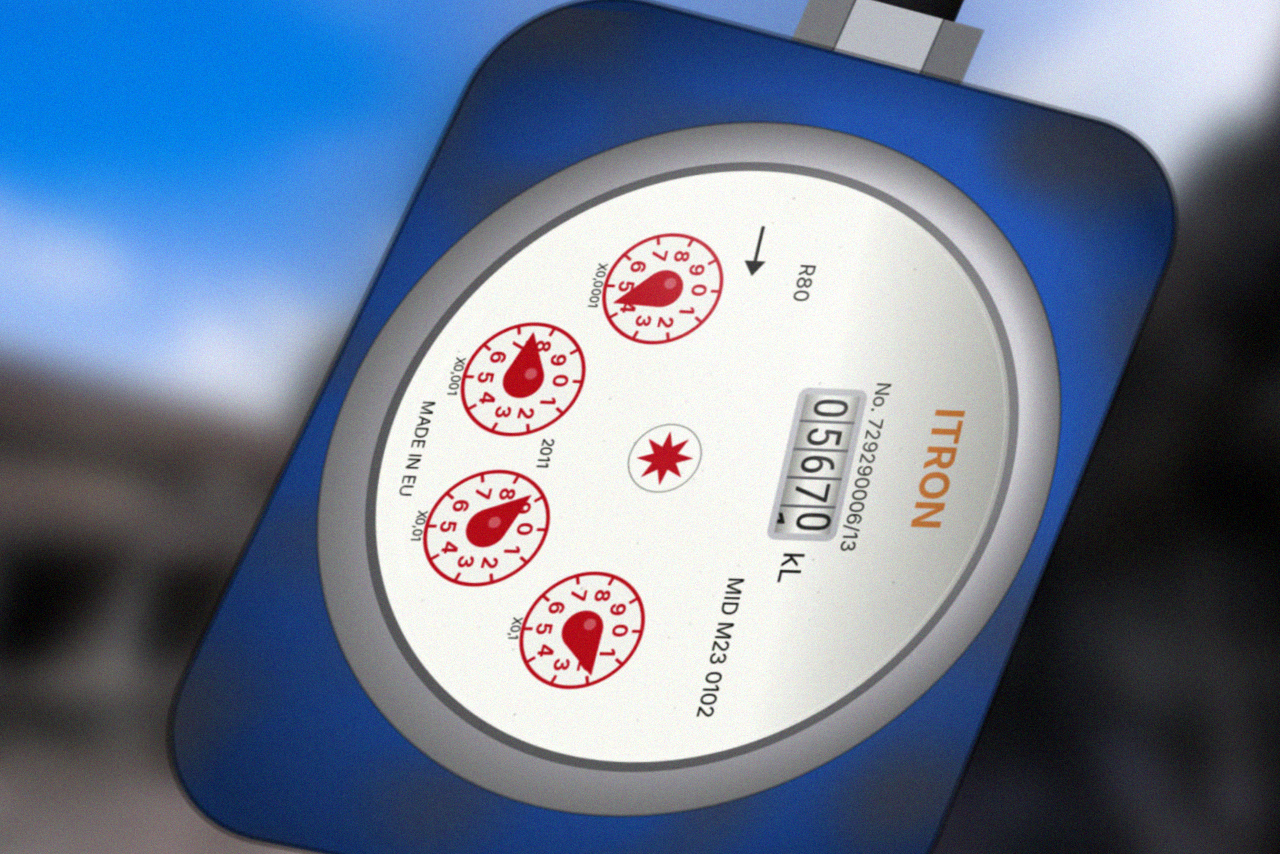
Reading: 5670.1874 (kL)
